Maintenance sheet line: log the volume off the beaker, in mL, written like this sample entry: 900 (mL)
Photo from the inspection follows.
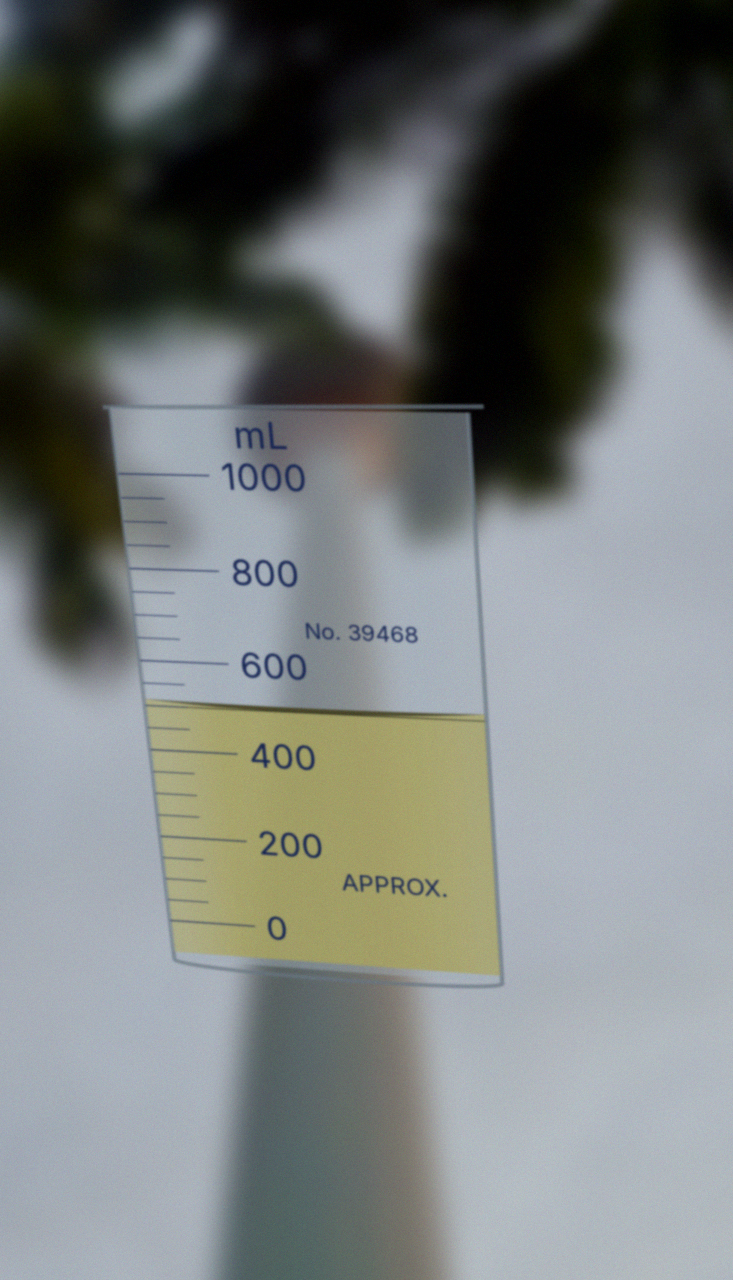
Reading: 500 (mL)
